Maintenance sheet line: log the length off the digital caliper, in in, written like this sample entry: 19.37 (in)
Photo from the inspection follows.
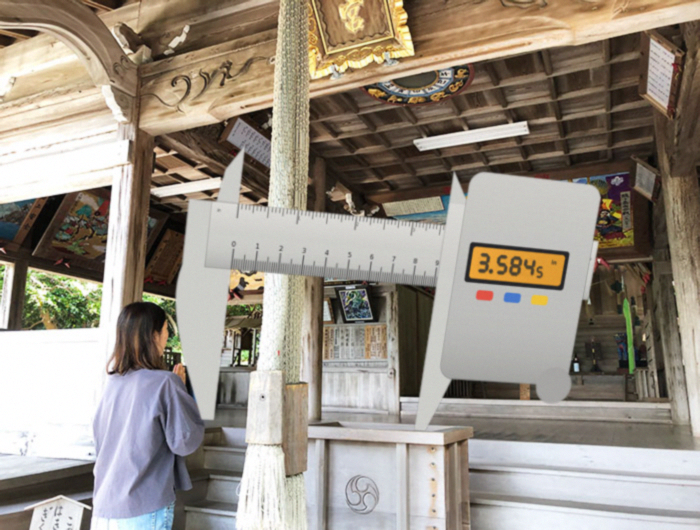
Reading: 3.5845 (in)
